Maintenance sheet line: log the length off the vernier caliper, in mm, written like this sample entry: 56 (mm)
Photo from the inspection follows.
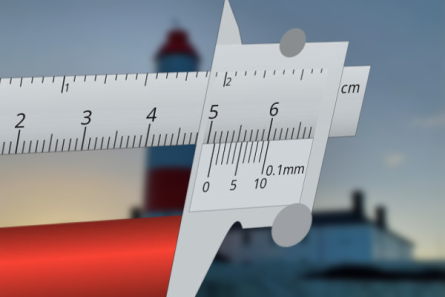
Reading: 51.2 (mm)
